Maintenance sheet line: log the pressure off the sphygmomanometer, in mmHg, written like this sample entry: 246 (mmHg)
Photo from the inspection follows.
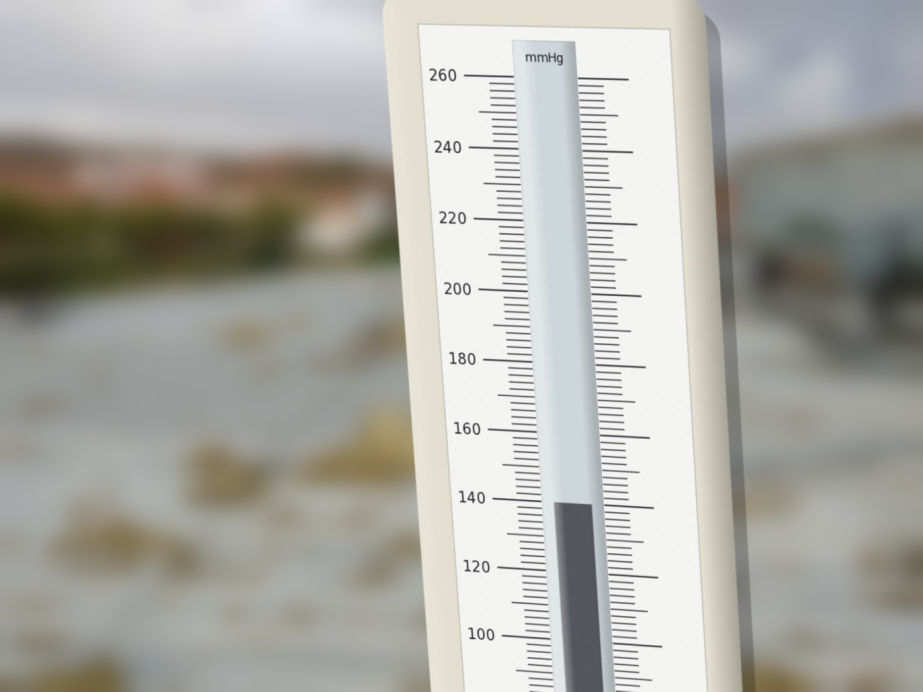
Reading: 140 (mmHg)
